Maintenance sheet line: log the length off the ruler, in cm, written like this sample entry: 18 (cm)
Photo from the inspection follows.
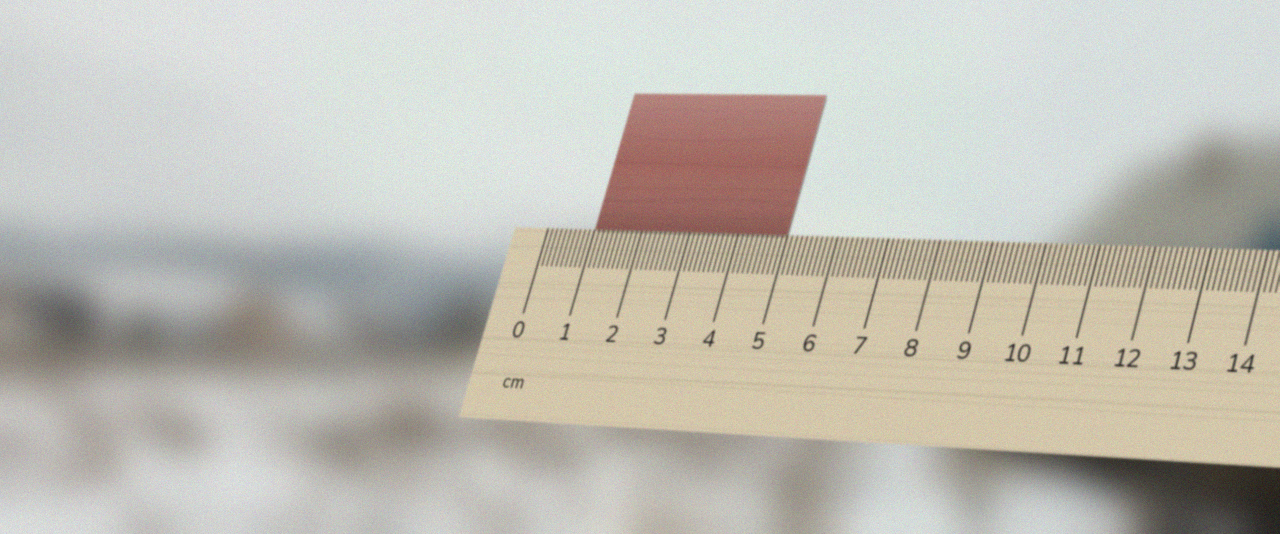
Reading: 4 (cm)
